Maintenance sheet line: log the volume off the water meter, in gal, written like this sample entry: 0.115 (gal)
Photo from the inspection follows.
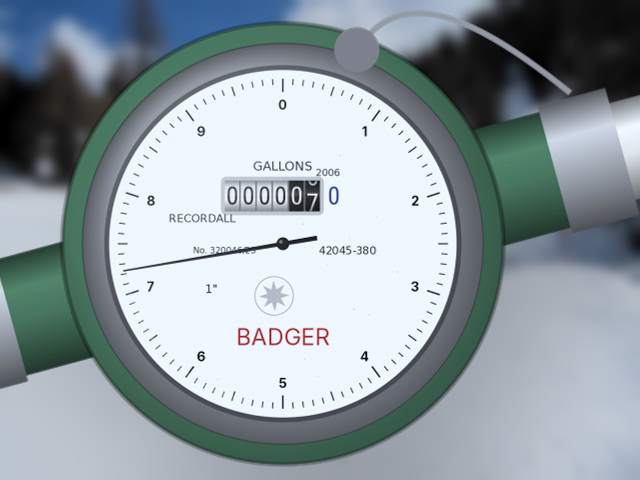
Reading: 67.2 (gal)
